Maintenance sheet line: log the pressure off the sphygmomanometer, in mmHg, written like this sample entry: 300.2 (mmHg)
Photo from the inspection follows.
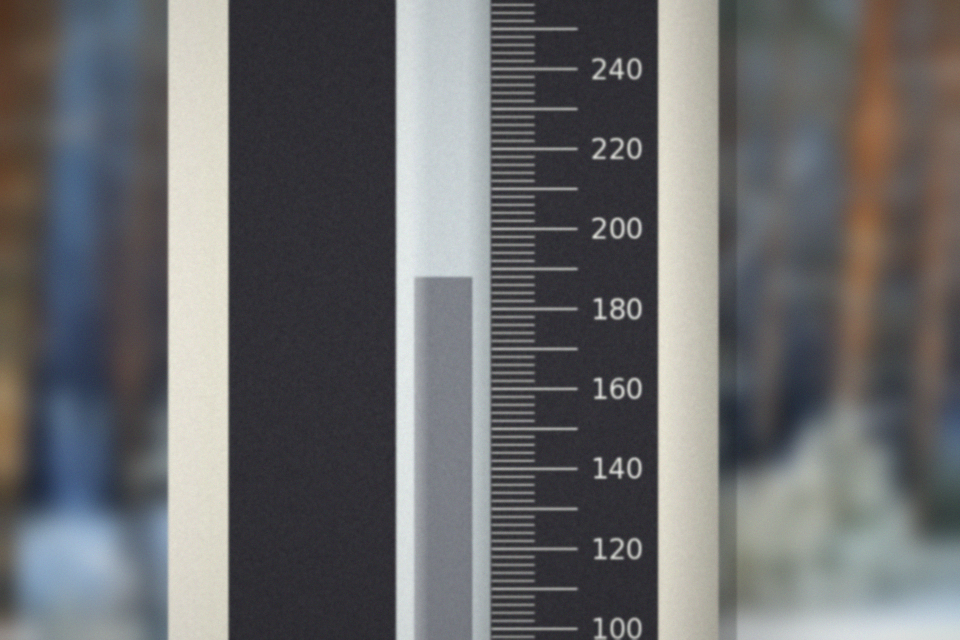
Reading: 188 (mmHg)
